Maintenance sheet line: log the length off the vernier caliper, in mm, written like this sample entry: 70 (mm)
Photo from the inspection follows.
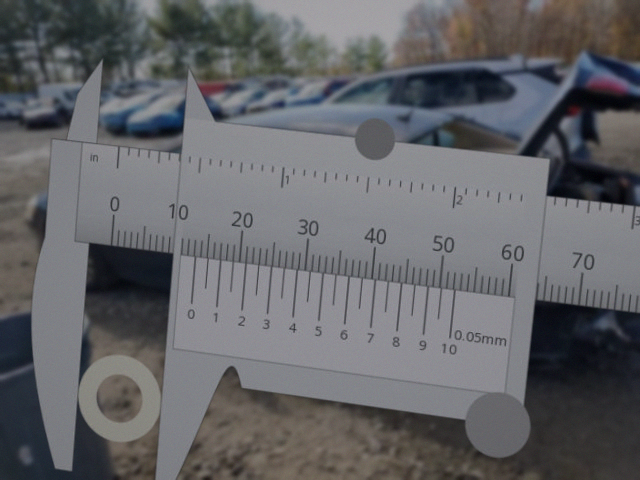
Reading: 13.2 (mm)
